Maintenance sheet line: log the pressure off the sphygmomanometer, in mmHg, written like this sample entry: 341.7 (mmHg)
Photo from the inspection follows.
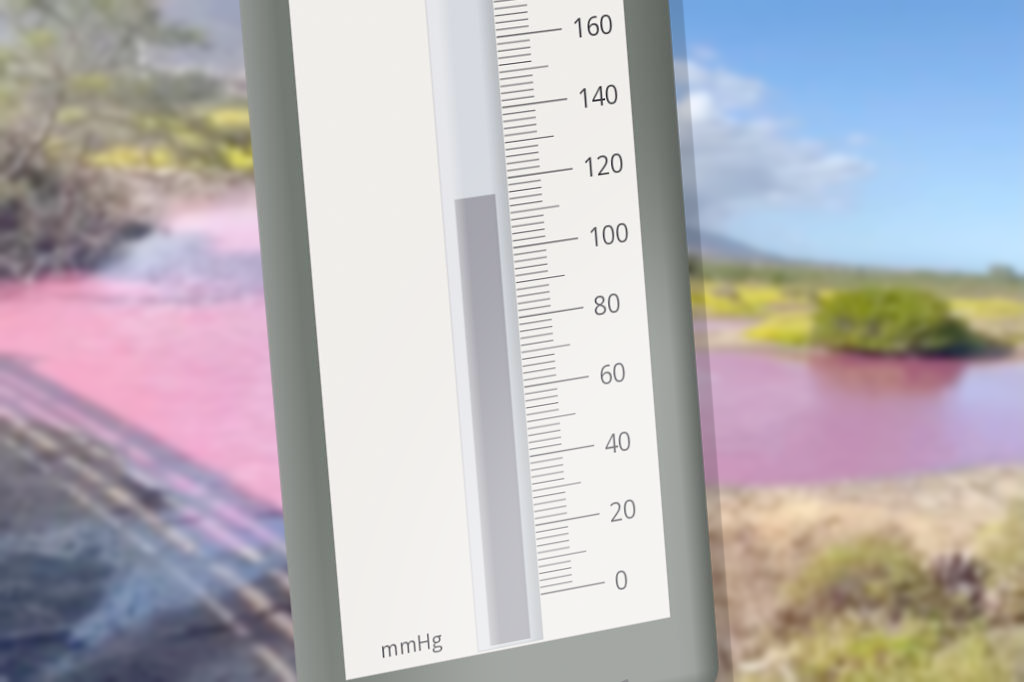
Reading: 116 (mmHg)
